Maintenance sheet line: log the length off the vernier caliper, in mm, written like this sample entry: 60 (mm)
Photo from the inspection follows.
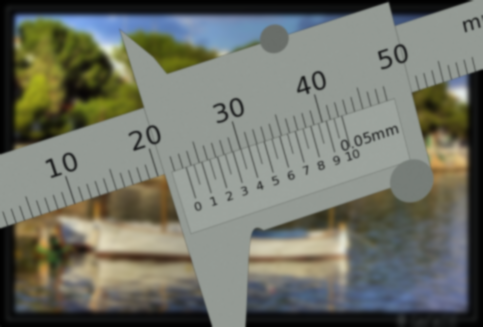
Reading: 23.4 (mm)
